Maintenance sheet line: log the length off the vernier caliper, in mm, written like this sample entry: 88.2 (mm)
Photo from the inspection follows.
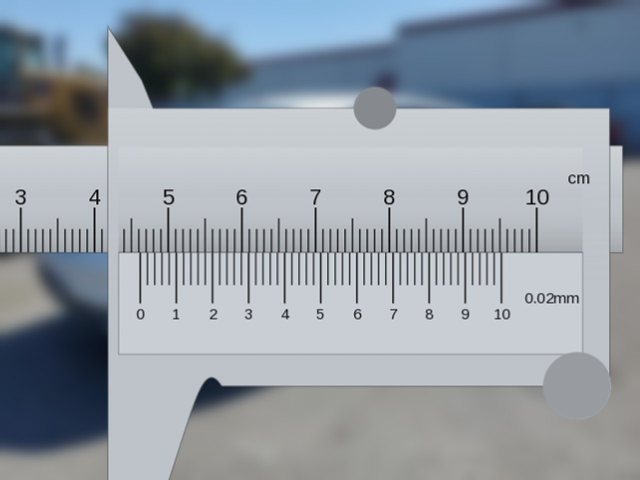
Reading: 46.2 (mm)
